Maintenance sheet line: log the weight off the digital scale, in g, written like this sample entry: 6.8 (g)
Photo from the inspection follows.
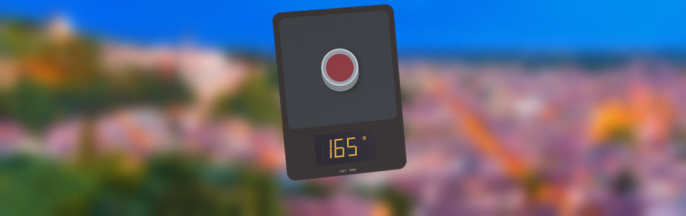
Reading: 165 (g)
